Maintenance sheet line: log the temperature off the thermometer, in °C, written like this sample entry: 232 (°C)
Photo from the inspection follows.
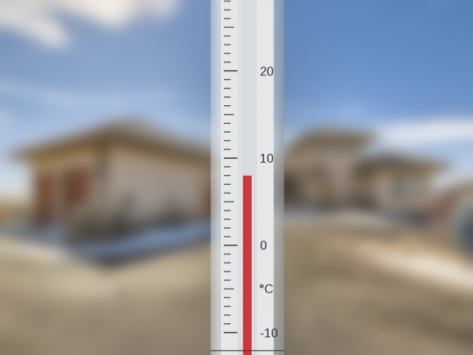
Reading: 8 (°C)
